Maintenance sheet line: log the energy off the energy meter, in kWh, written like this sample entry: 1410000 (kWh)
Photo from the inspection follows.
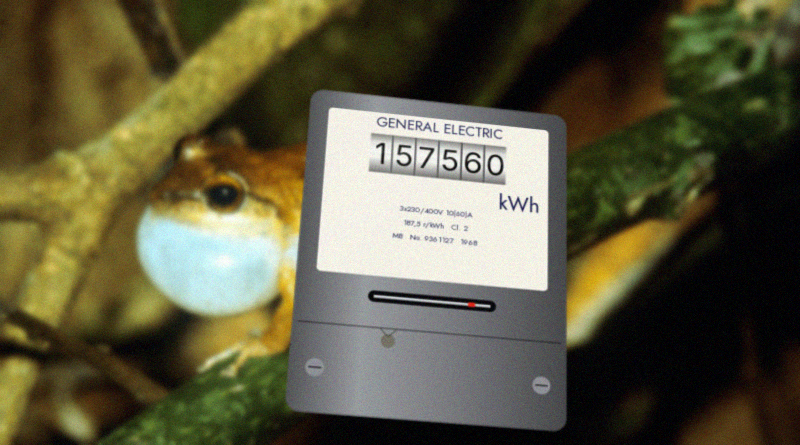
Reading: 157560 (kWh)
